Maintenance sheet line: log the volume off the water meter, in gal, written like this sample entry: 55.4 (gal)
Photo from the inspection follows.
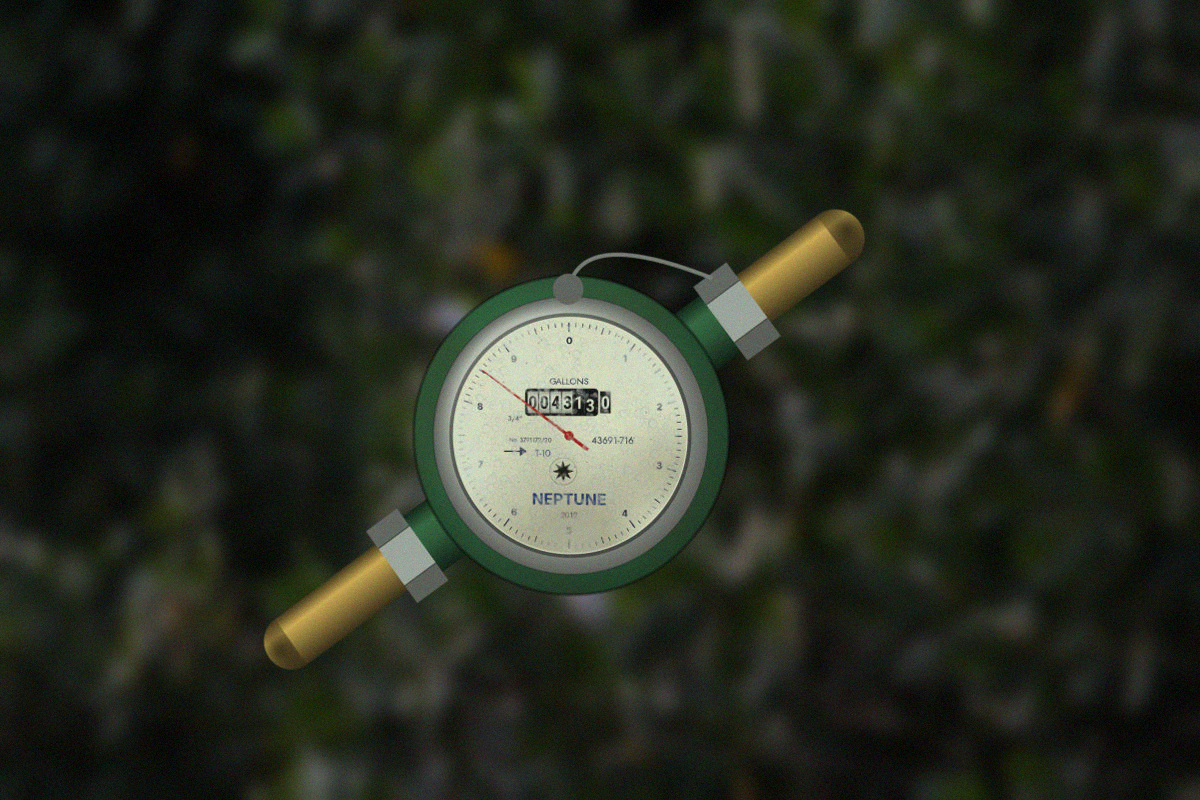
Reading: 43128.5 (gal)
